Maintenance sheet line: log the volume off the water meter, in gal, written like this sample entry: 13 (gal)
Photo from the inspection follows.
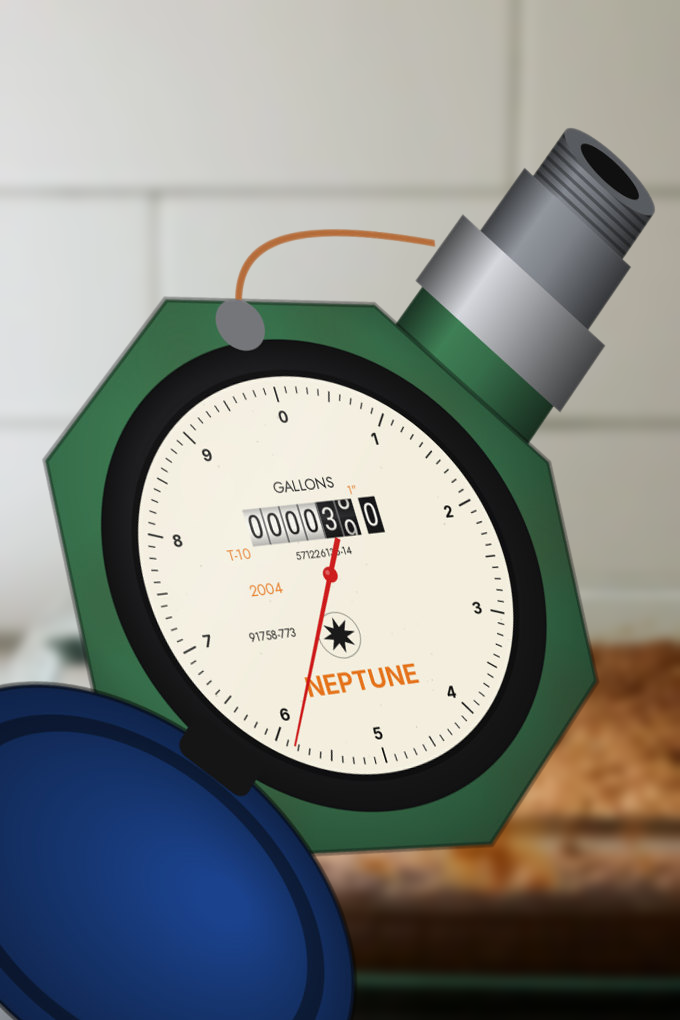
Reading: 385.8 (gal)
